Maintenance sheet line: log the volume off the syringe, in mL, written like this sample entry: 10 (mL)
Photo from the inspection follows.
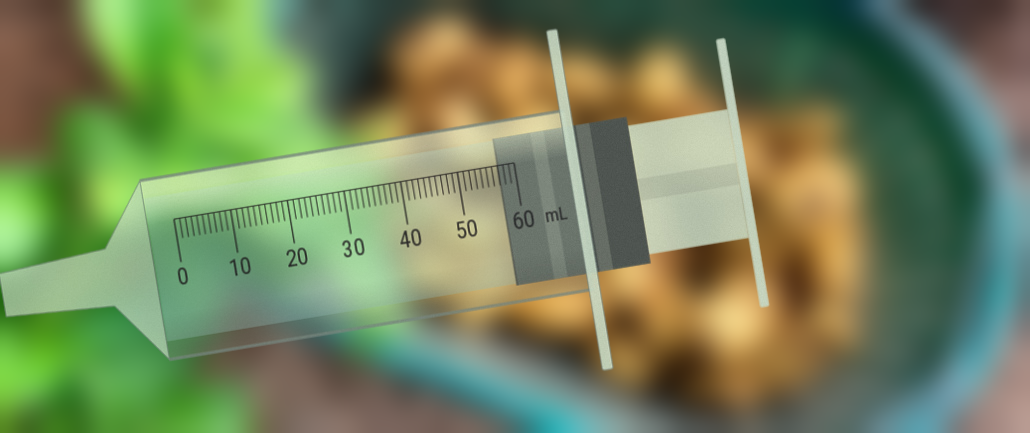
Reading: 57 (mL)
